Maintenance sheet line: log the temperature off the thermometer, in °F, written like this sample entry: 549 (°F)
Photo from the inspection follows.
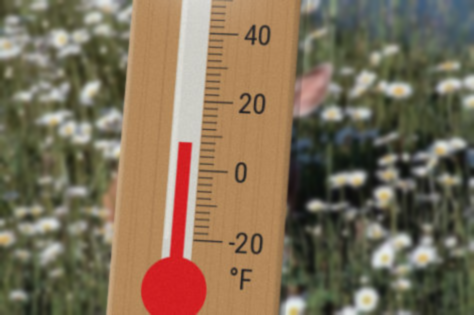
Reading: 8 (°F)
